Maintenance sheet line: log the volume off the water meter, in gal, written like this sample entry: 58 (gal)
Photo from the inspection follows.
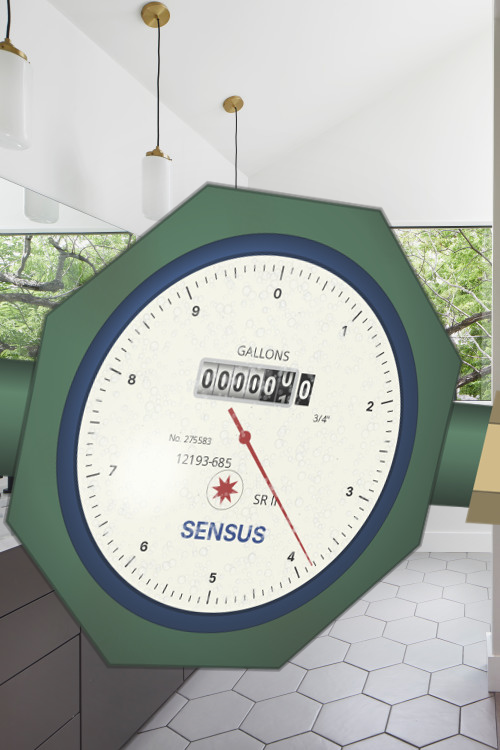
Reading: 3.8 (gal)
